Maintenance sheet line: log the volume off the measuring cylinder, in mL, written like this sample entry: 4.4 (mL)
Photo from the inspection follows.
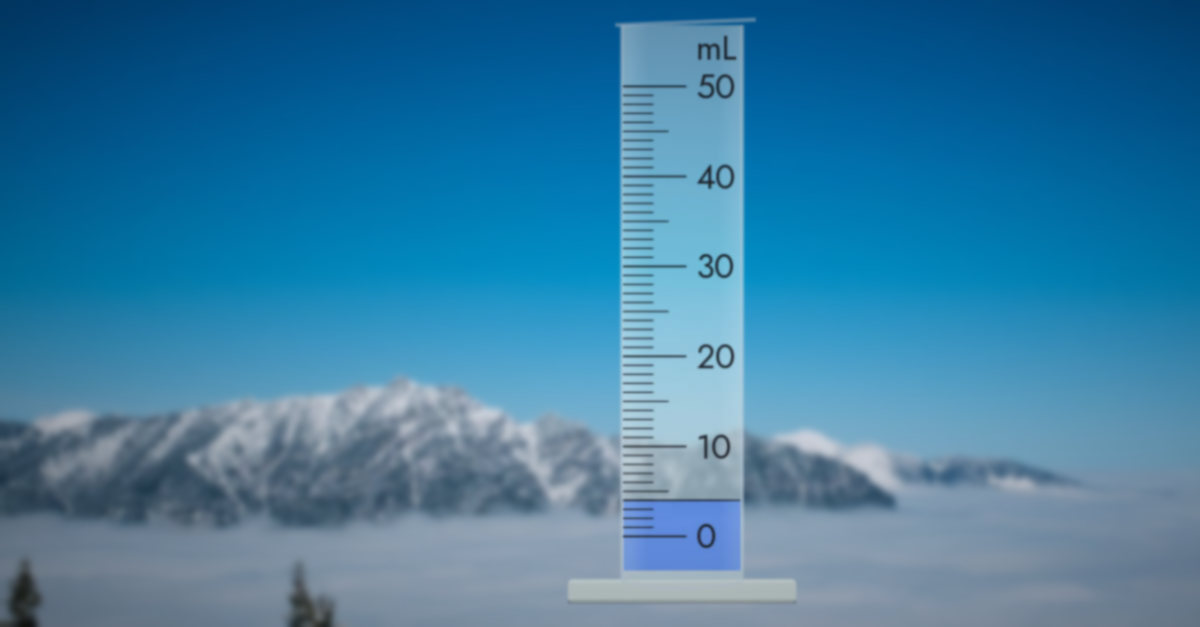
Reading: 4 (mL)
